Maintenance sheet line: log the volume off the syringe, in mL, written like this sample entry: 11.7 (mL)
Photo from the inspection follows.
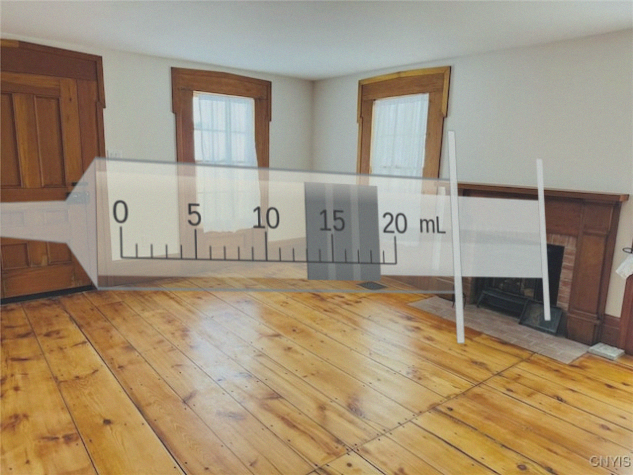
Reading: 13 (mL)
